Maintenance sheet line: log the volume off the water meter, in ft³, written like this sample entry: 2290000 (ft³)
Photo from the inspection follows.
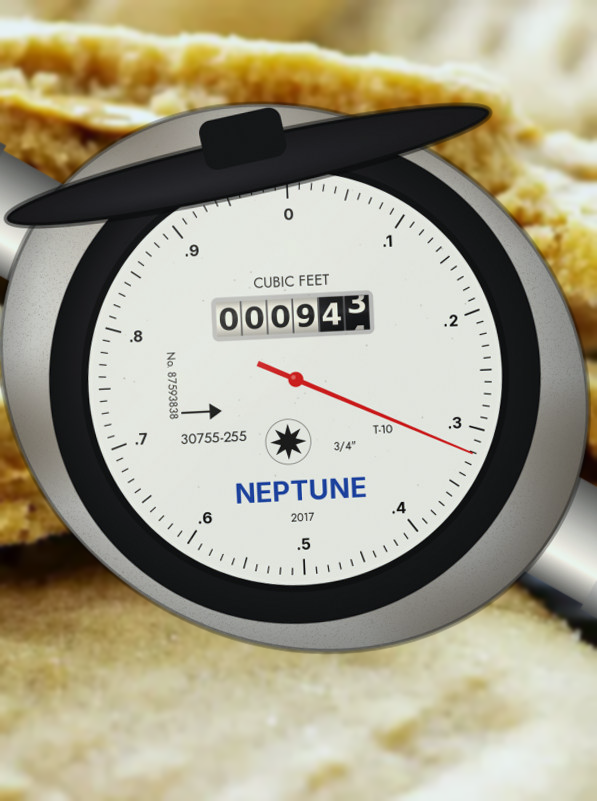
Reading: 943.32 (ft³)
